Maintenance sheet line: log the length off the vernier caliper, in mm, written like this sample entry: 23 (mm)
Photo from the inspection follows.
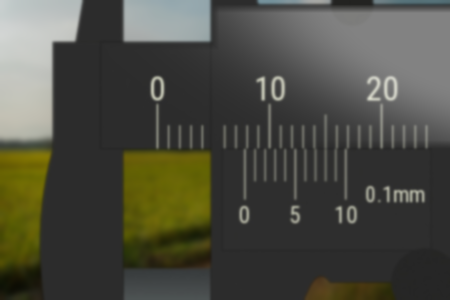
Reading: 7.8 (mm)
